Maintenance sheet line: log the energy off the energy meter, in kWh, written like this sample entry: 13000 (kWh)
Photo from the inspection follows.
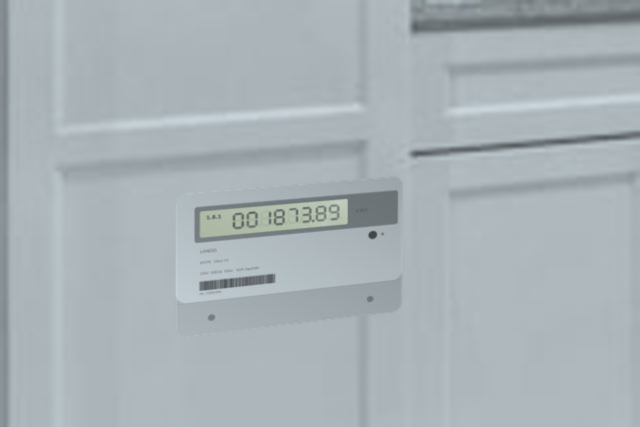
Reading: 1873.89 (kWh)
